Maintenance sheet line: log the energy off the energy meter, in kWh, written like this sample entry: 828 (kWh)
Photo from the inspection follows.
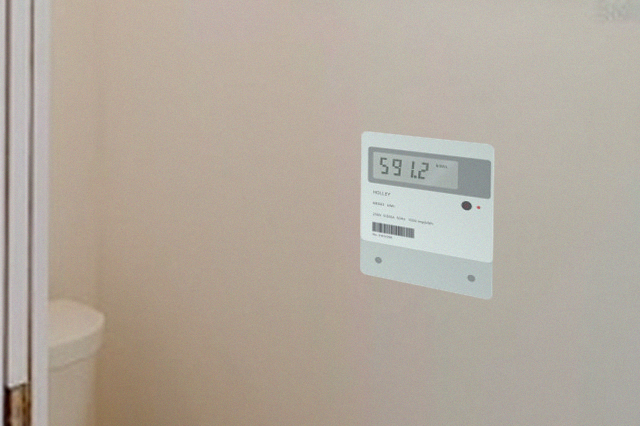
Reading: 591.2 (kWh)
